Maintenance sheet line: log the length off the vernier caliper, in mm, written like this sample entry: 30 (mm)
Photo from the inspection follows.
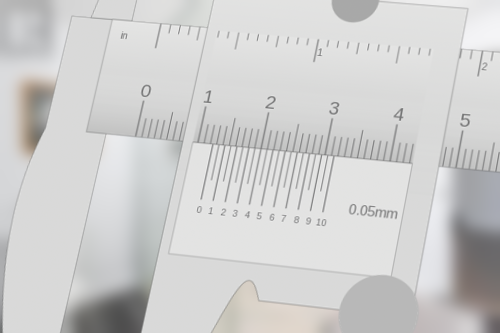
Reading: 12.4 (mm)
